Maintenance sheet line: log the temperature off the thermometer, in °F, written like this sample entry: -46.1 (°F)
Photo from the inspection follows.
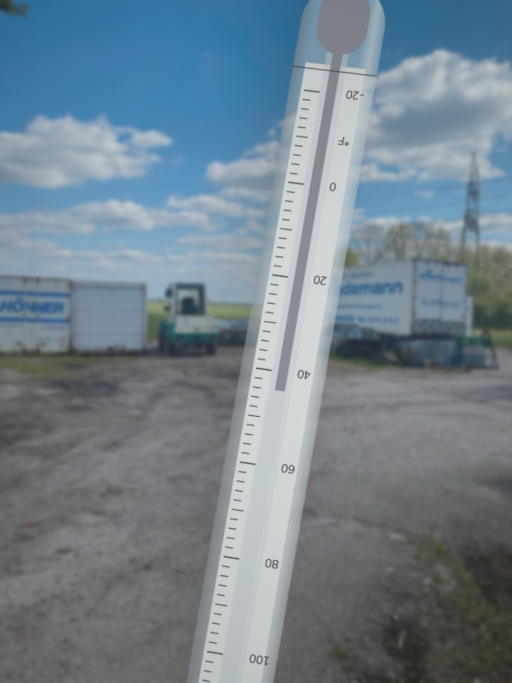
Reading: 44 (°F)
